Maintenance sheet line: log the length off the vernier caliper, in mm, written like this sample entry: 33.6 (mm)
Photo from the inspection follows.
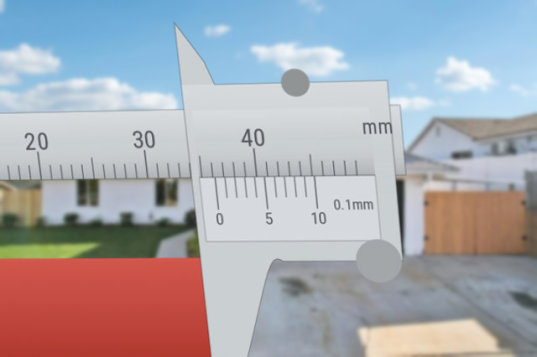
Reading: 36.2 (mm)
